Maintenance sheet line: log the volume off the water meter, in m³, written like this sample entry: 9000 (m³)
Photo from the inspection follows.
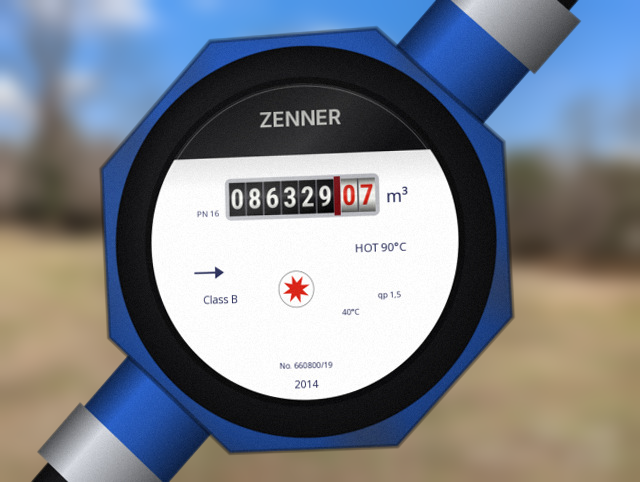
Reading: 86329.07 (m³)
